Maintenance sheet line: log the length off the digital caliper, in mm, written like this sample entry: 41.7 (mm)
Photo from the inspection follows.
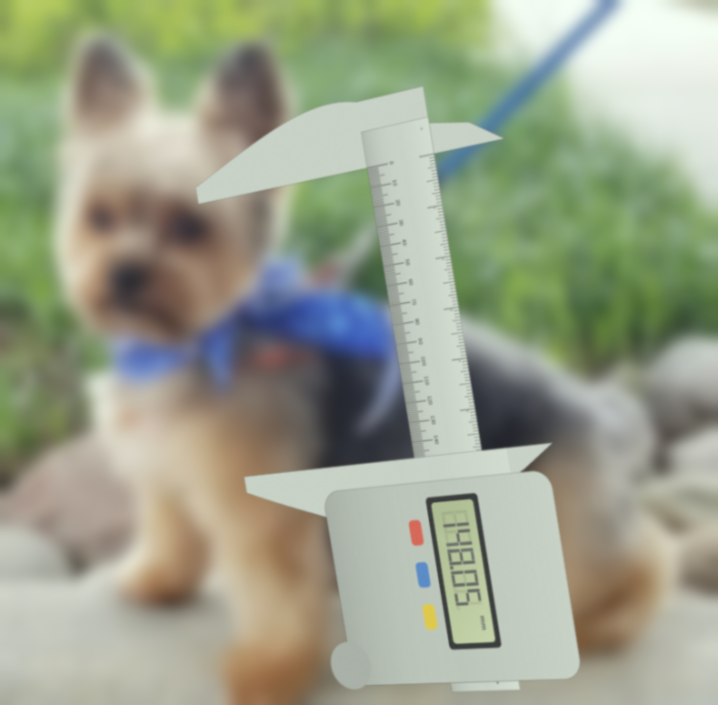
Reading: 148.05 (mm)
